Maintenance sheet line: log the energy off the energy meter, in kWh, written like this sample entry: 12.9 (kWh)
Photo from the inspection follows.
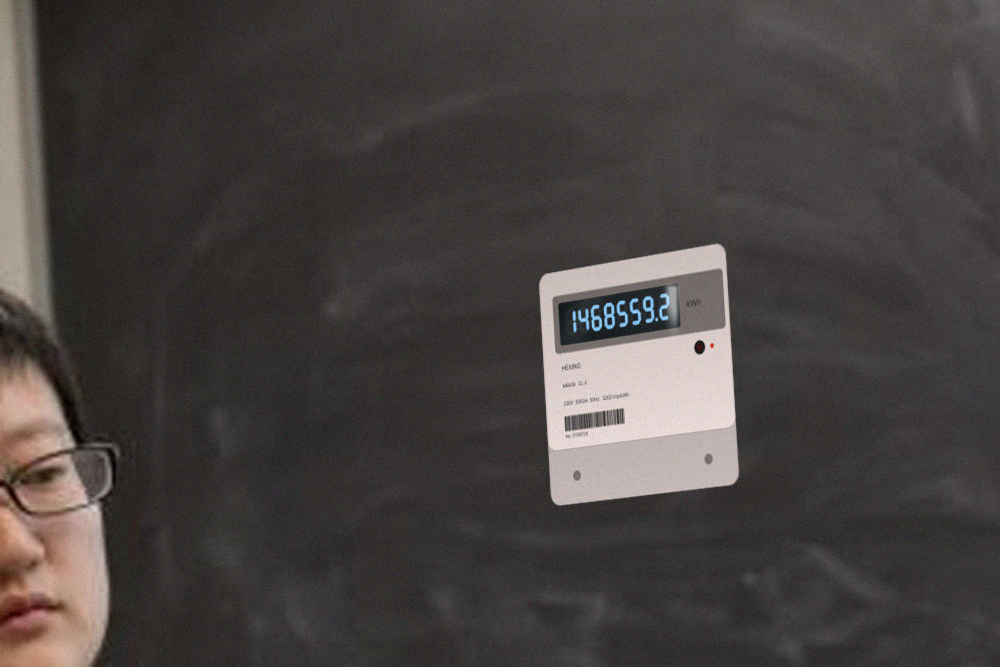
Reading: 1468559.2 (kWh)
